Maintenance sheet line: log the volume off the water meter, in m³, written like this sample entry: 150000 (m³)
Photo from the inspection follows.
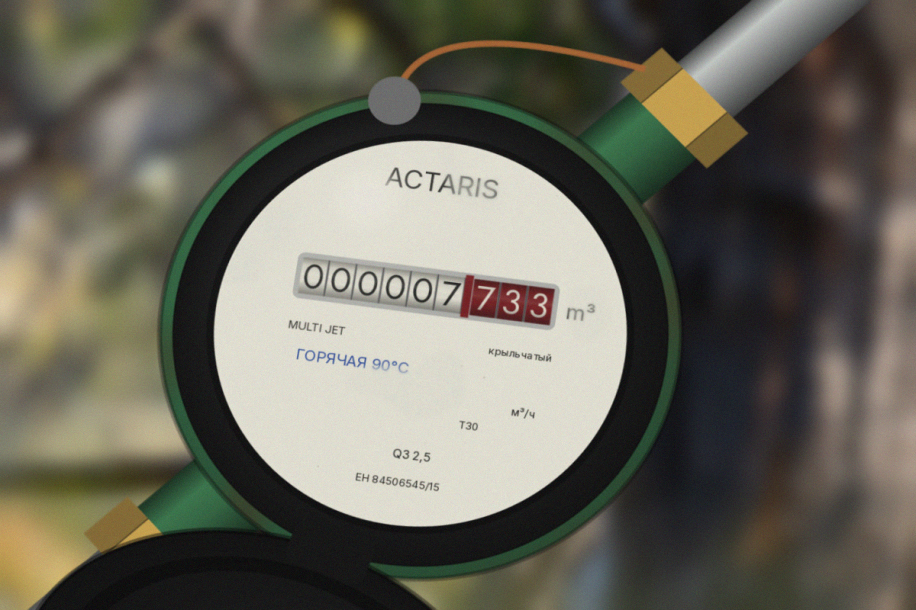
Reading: 7.733 (m³)
